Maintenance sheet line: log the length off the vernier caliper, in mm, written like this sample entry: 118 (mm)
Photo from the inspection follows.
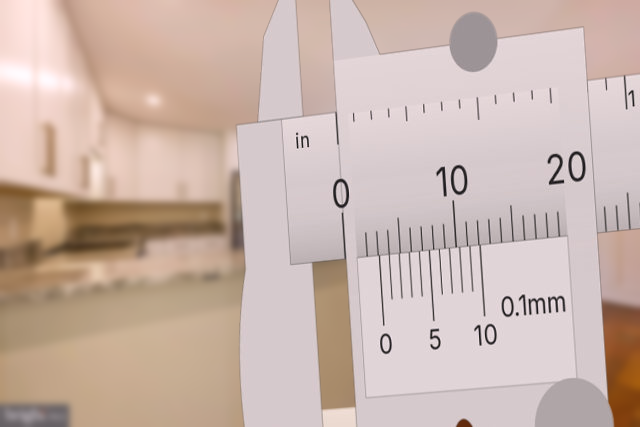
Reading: 3.1 (mm)
